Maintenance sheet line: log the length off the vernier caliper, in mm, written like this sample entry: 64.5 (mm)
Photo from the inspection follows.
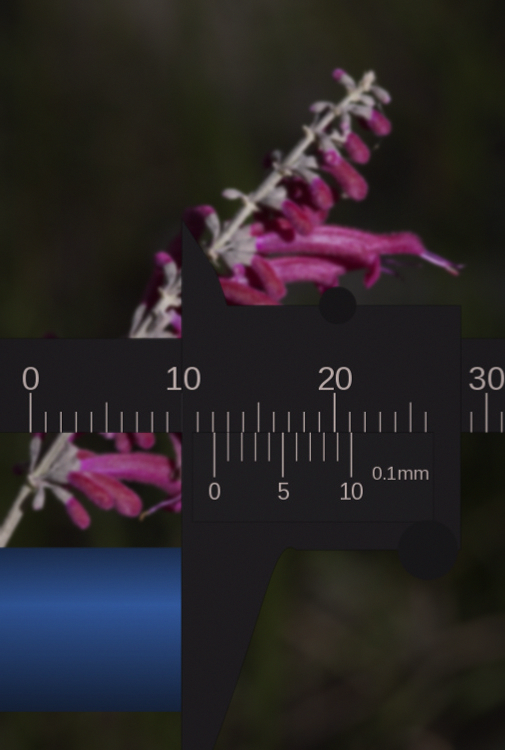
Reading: 12.1 (mm)
